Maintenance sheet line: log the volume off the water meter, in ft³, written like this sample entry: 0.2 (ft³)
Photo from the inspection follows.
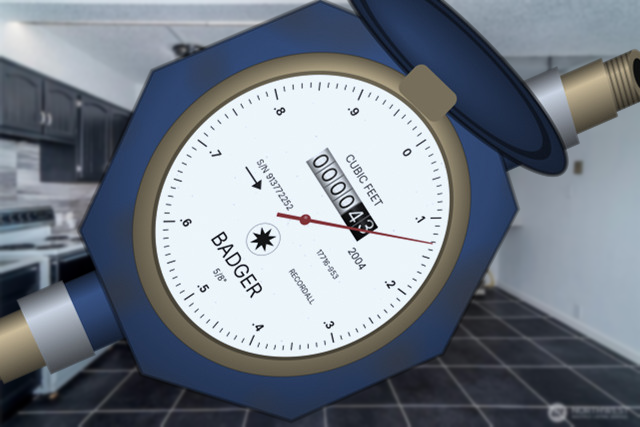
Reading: 43.13 (ft³)
